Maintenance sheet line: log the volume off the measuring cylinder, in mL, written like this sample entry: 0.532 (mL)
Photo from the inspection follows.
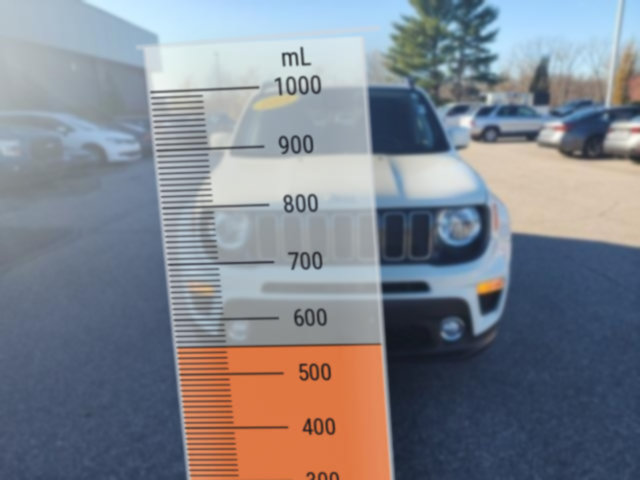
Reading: 550 (mL)
